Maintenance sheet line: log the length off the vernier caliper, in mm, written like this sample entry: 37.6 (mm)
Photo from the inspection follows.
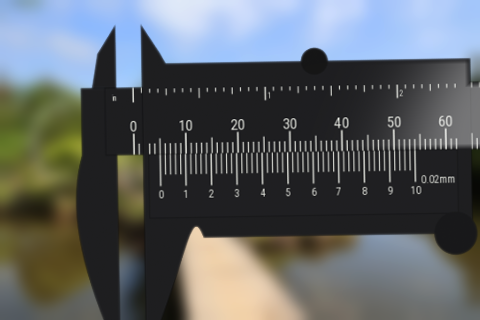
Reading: 5.0 (mm)
